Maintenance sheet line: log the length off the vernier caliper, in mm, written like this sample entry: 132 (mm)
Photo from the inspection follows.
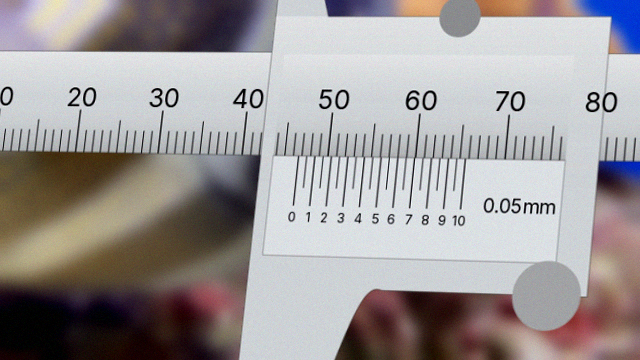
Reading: 46.6 (mm)
